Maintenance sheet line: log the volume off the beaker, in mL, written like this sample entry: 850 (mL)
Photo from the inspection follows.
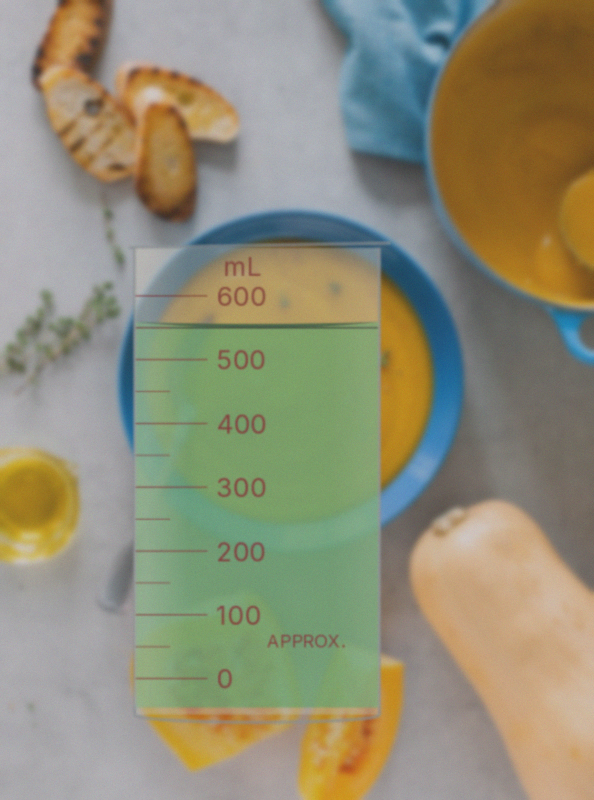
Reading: 550 (mL)
